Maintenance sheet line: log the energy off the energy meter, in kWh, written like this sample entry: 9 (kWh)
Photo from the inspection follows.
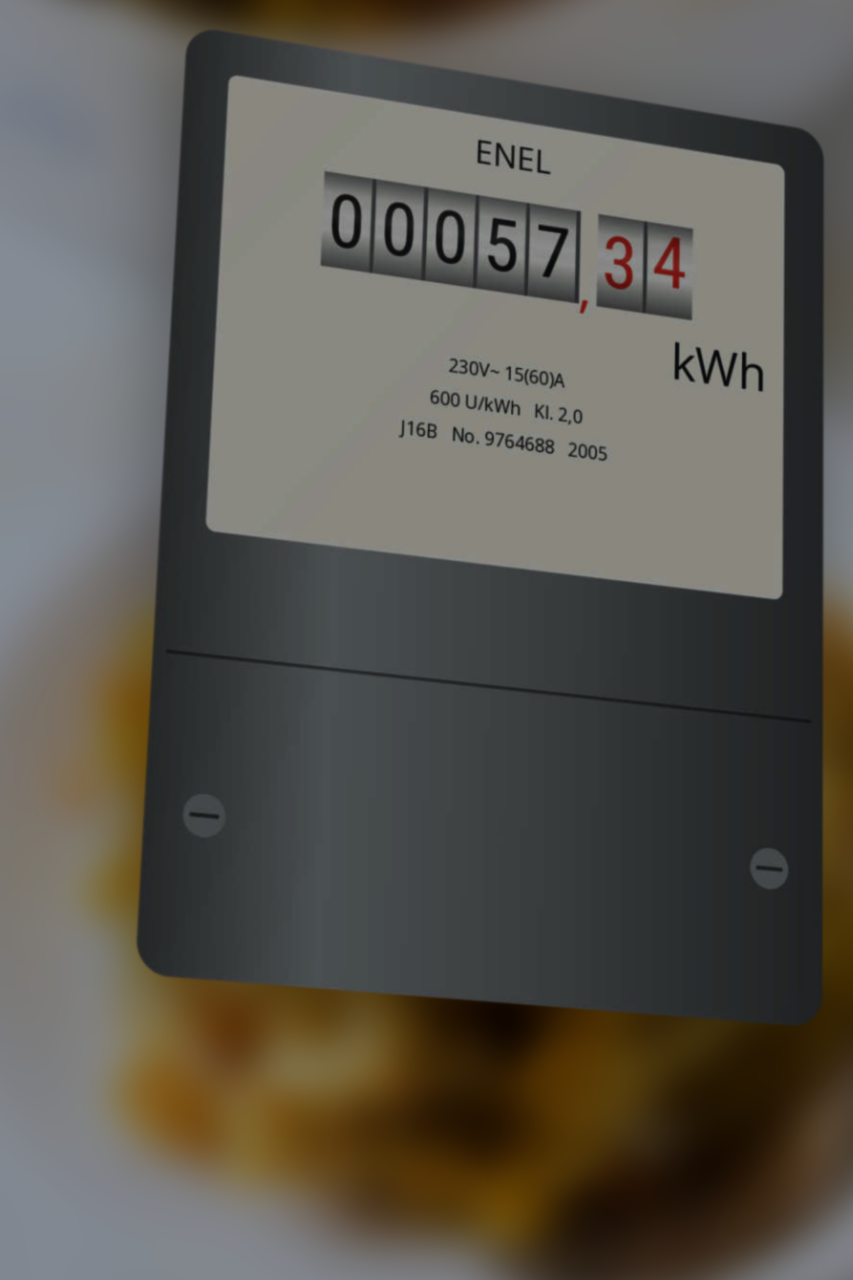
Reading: 57.34 (kWh)
